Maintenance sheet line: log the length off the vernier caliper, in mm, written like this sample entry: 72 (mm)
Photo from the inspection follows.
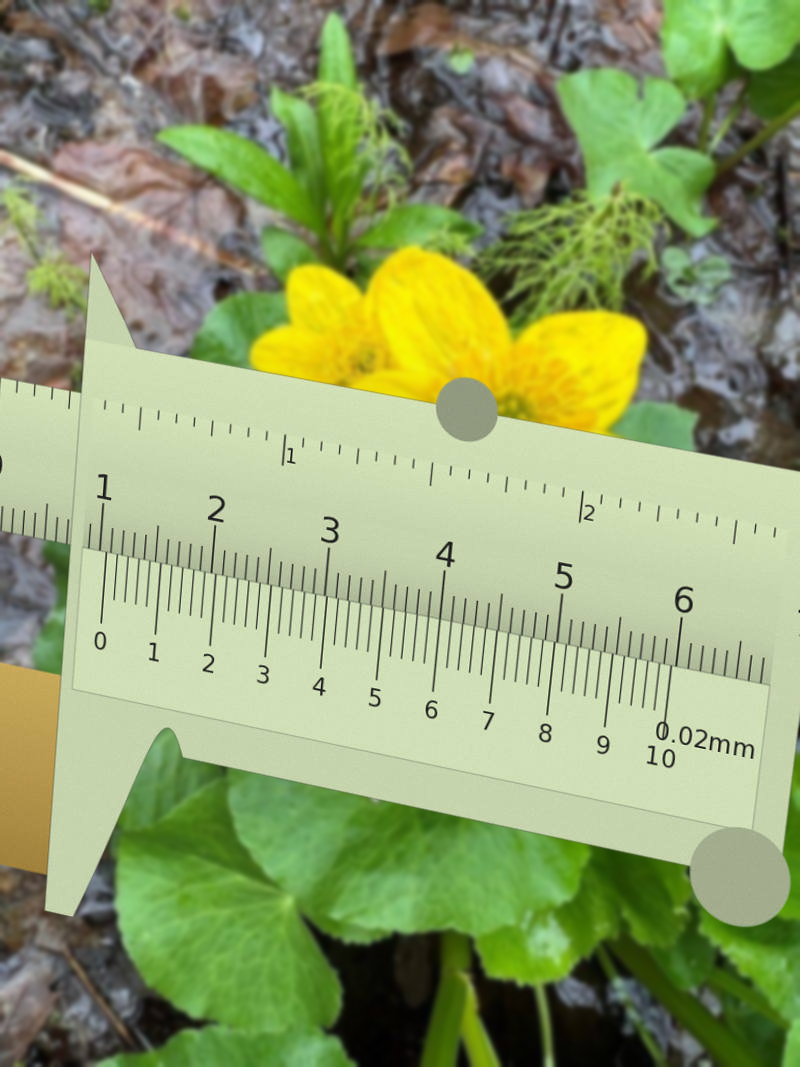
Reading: 10.6 (mm)
